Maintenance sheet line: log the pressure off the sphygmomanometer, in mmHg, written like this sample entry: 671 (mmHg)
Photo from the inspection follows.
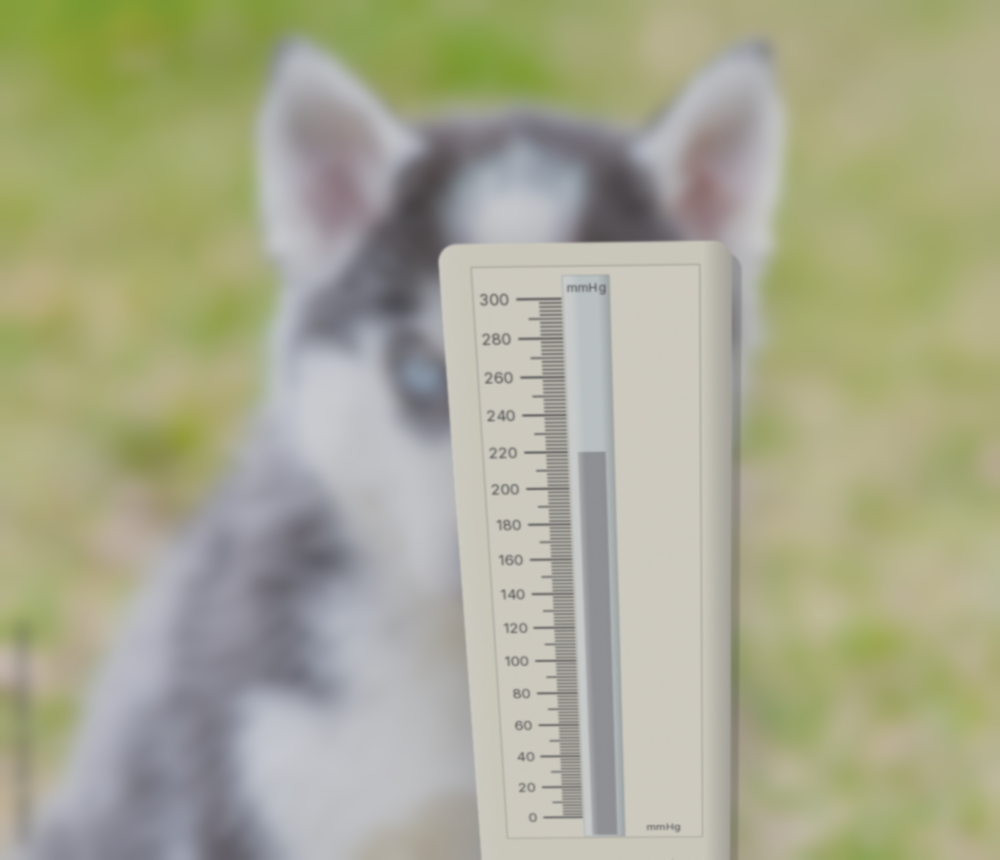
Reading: 220 (mmHg)
